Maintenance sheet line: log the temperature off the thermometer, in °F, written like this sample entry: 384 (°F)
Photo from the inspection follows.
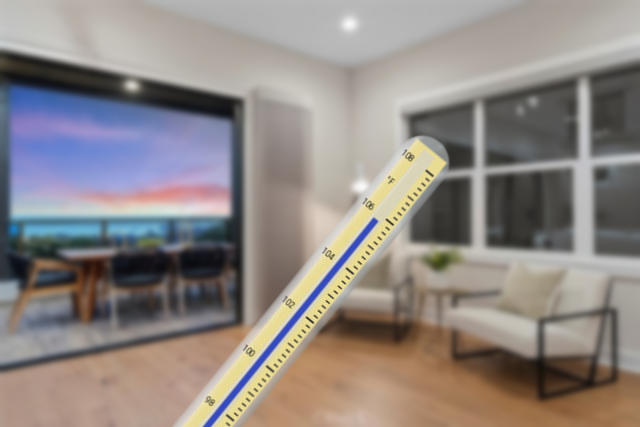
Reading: 105.8 (°F)
